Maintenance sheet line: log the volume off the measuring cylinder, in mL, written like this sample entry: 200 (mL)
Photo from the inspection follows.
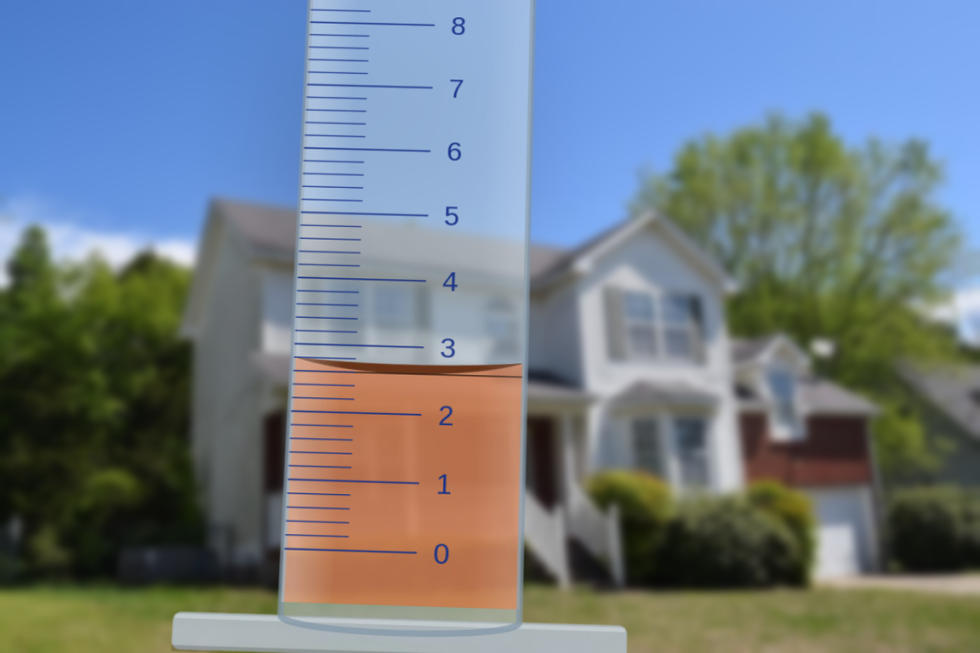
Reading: 2.6 (mL)
